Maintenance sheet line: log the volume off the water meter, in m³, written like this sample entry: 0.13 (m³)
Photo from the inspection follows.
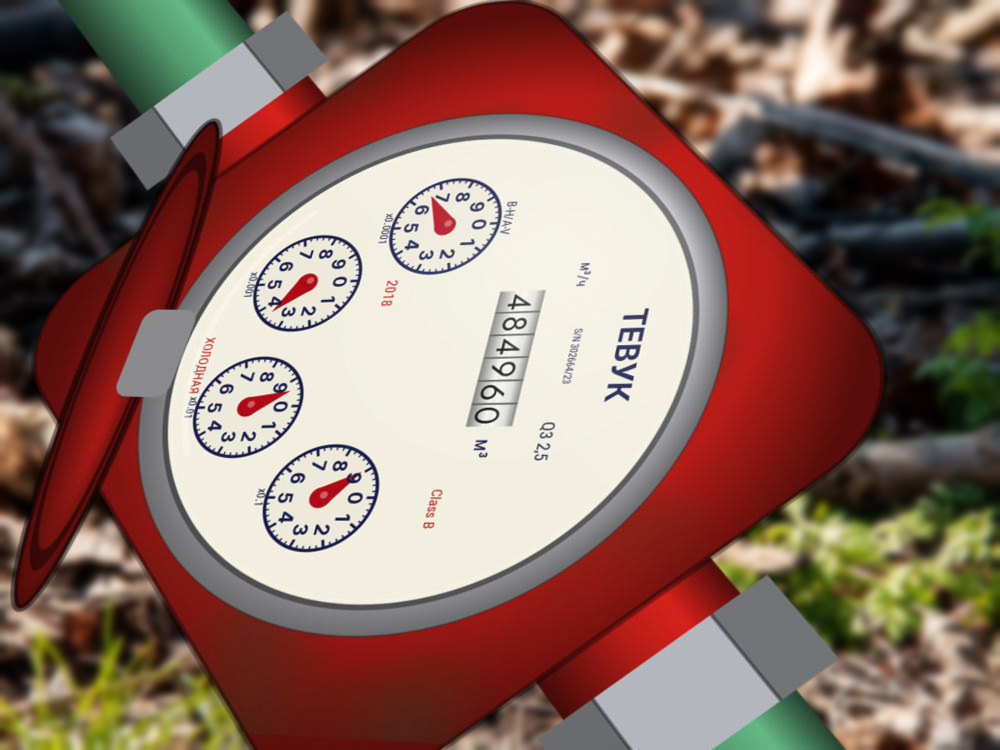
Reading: 484959.8936 (m³)
